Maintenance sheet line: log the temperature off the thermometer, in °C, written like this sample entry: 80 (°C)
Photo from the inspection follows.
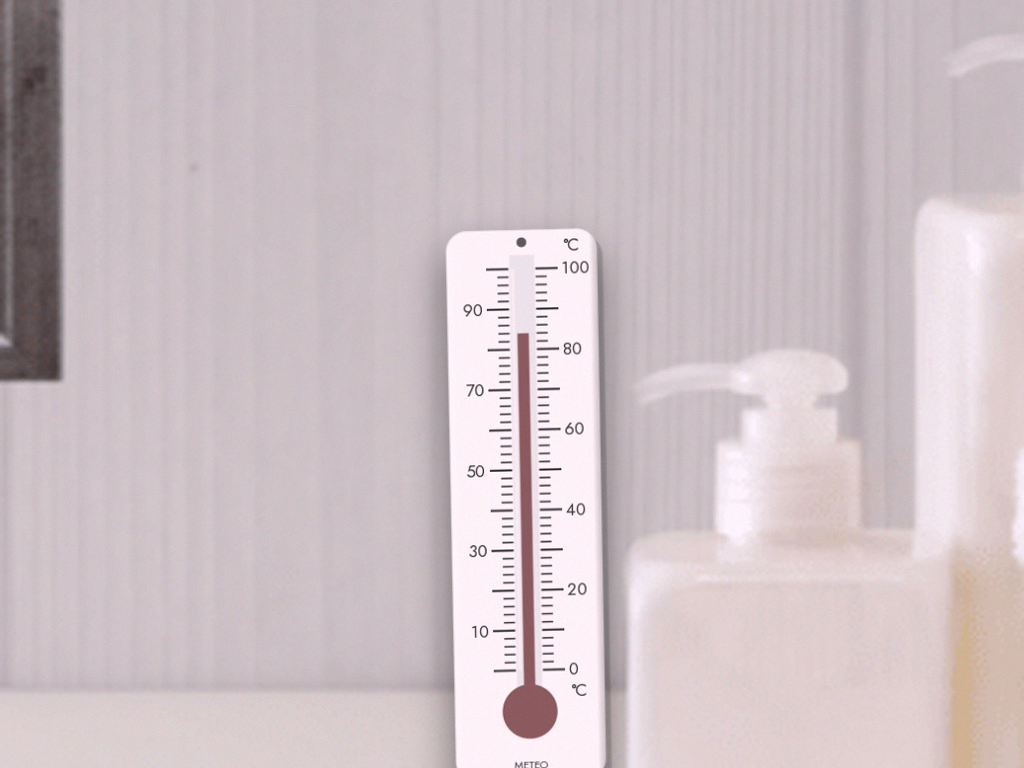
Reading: 84 (°C)
